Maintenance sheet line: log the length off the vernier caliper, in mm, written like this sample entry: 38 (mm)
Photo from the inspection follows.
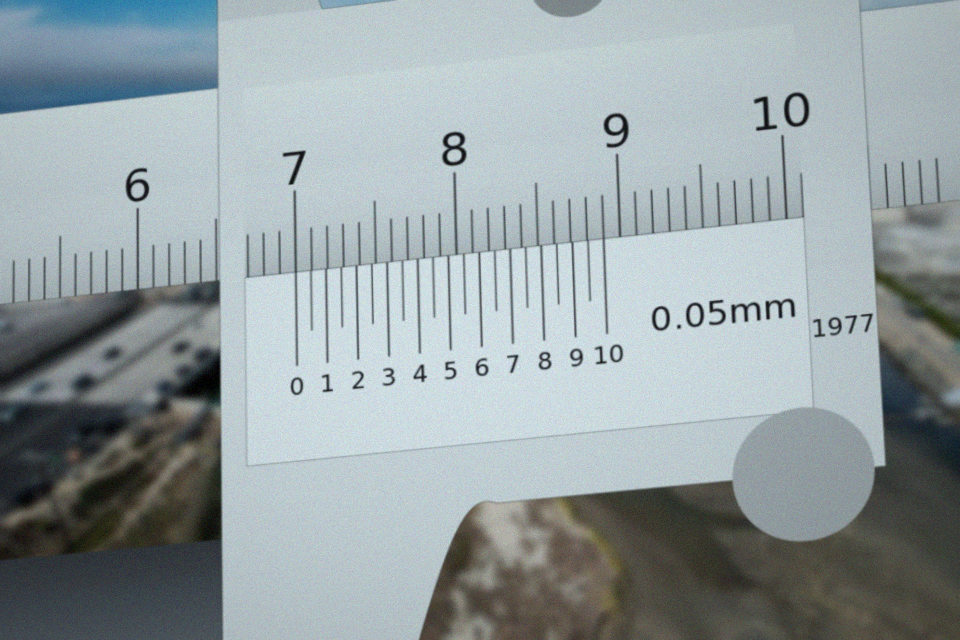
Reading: 70.0 (mm)
